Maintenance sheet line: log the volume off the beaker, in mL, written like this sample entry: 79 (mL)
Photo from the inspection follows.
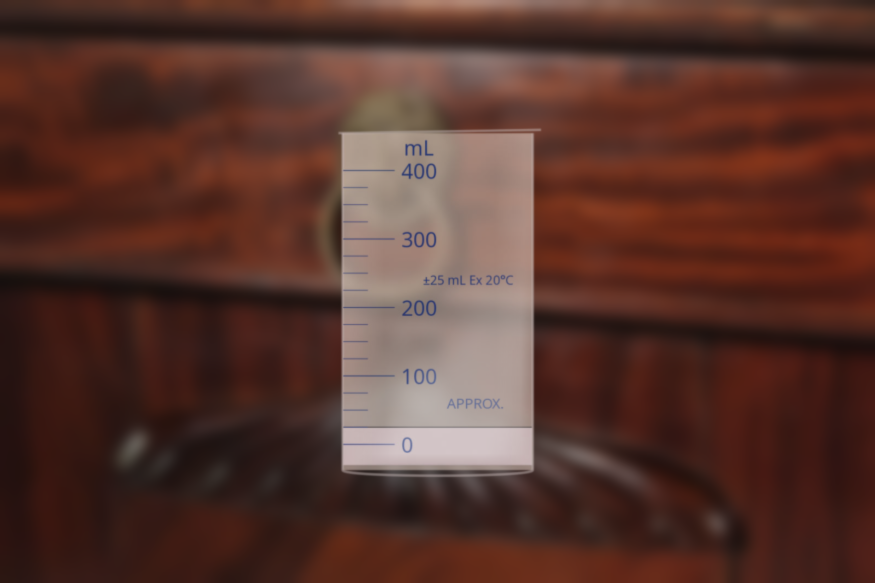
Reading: 25 (mL)
